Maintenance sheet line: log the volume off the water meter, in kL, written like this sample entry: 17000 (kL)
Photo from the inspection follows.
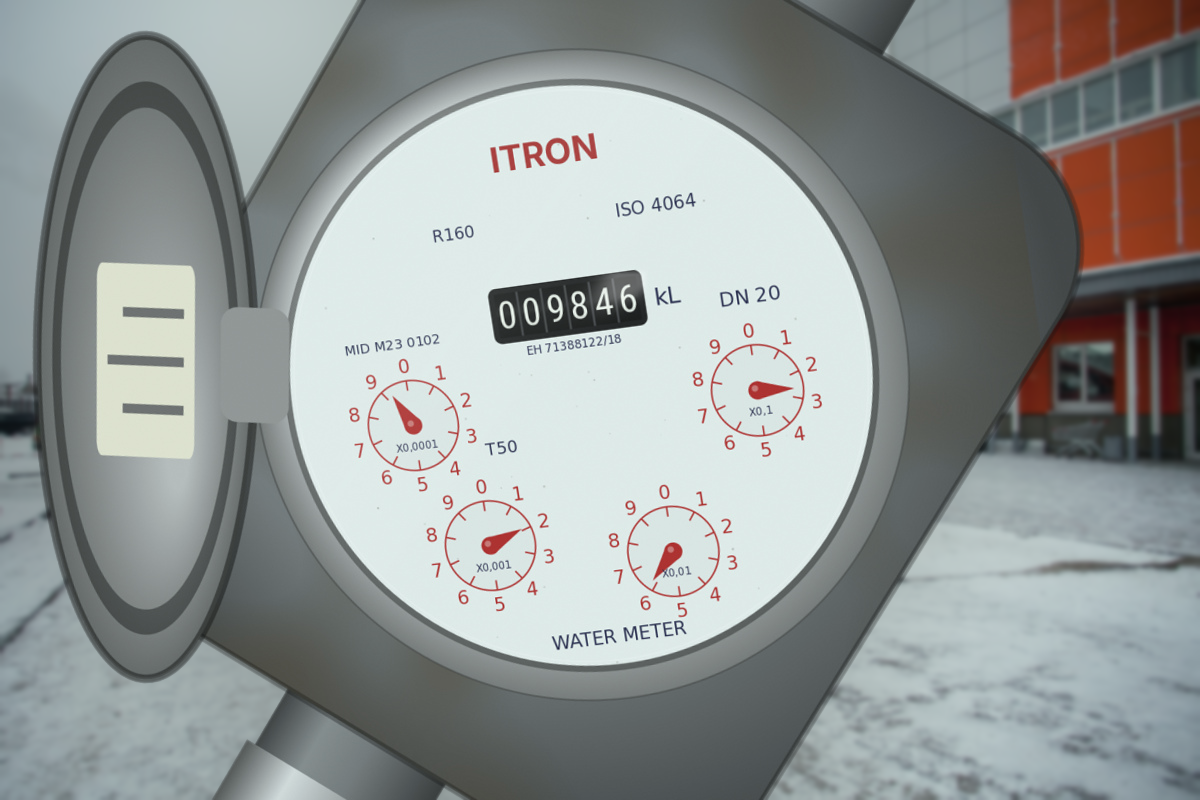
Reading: 9846.2619 (kL)
